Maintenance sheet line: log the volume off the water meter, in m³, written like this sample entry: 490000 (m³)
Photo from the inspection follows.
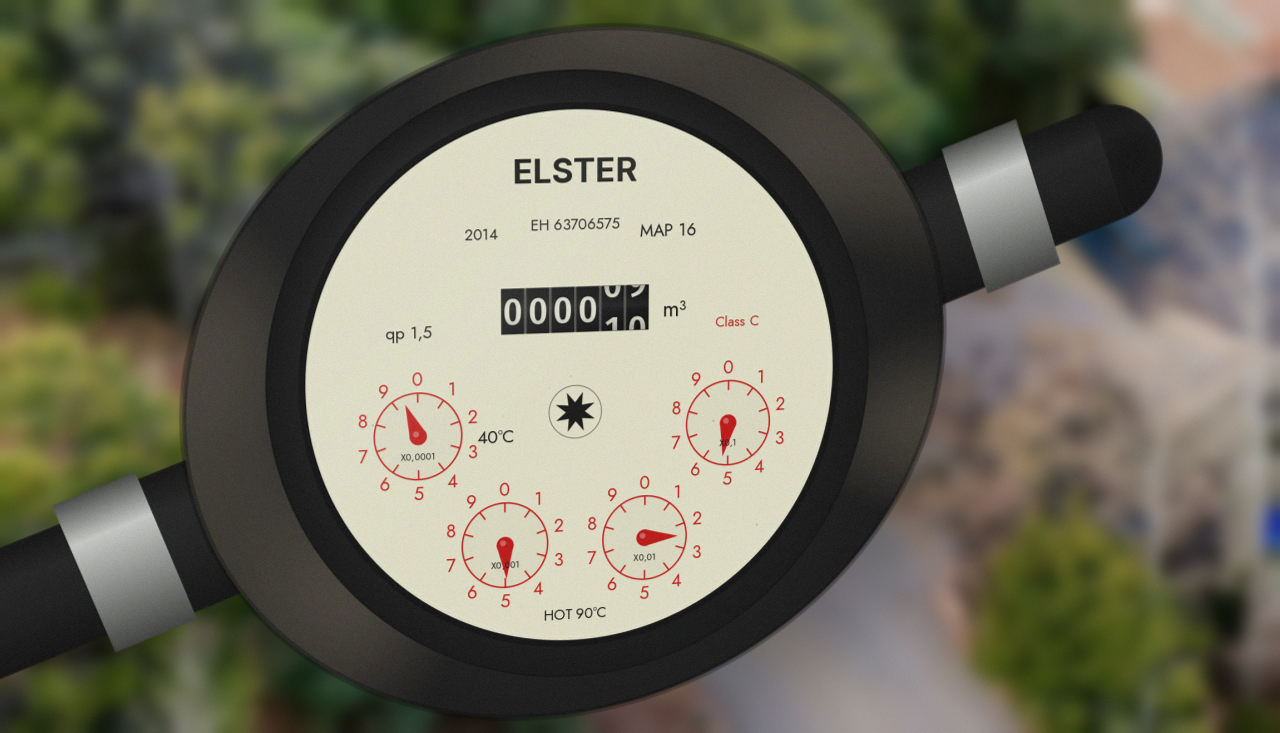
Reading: 9.5249 (m³)
